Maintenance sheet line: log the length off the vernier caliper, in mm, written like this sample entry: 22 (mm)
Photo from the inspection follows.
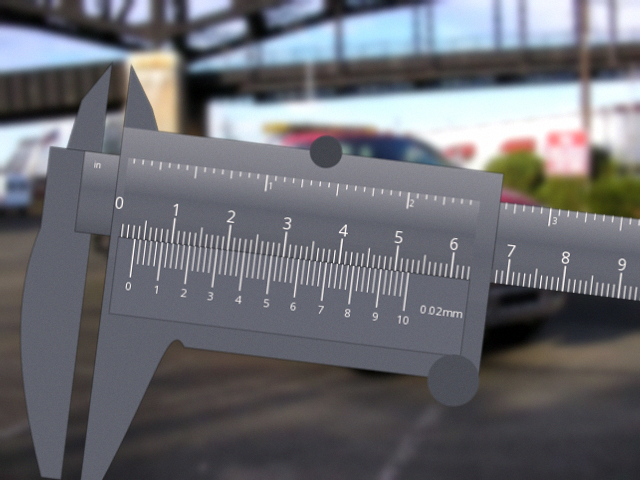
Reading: 3.4 (mm)
